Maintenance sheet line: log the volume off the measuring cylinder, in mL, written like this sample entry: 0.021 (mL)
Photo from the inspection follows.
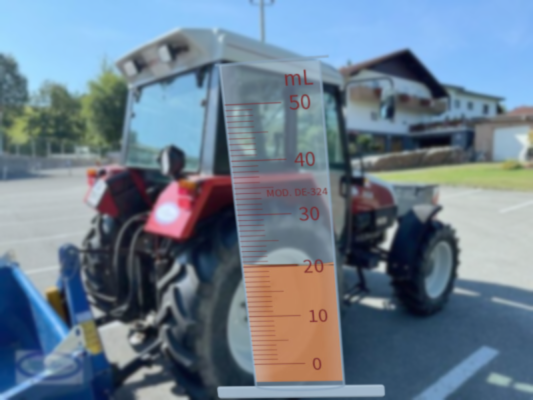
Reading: 20 (mL)
